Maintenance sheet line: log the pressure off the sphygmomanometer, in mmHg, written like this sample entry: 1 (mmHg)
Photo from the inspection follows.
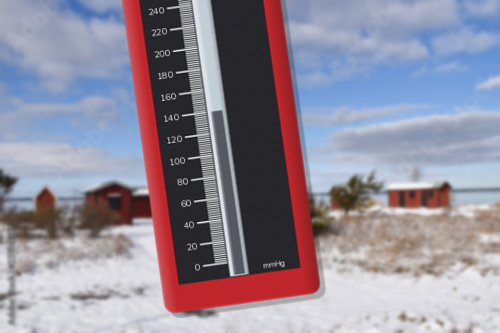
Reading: 140 (mmHg)
